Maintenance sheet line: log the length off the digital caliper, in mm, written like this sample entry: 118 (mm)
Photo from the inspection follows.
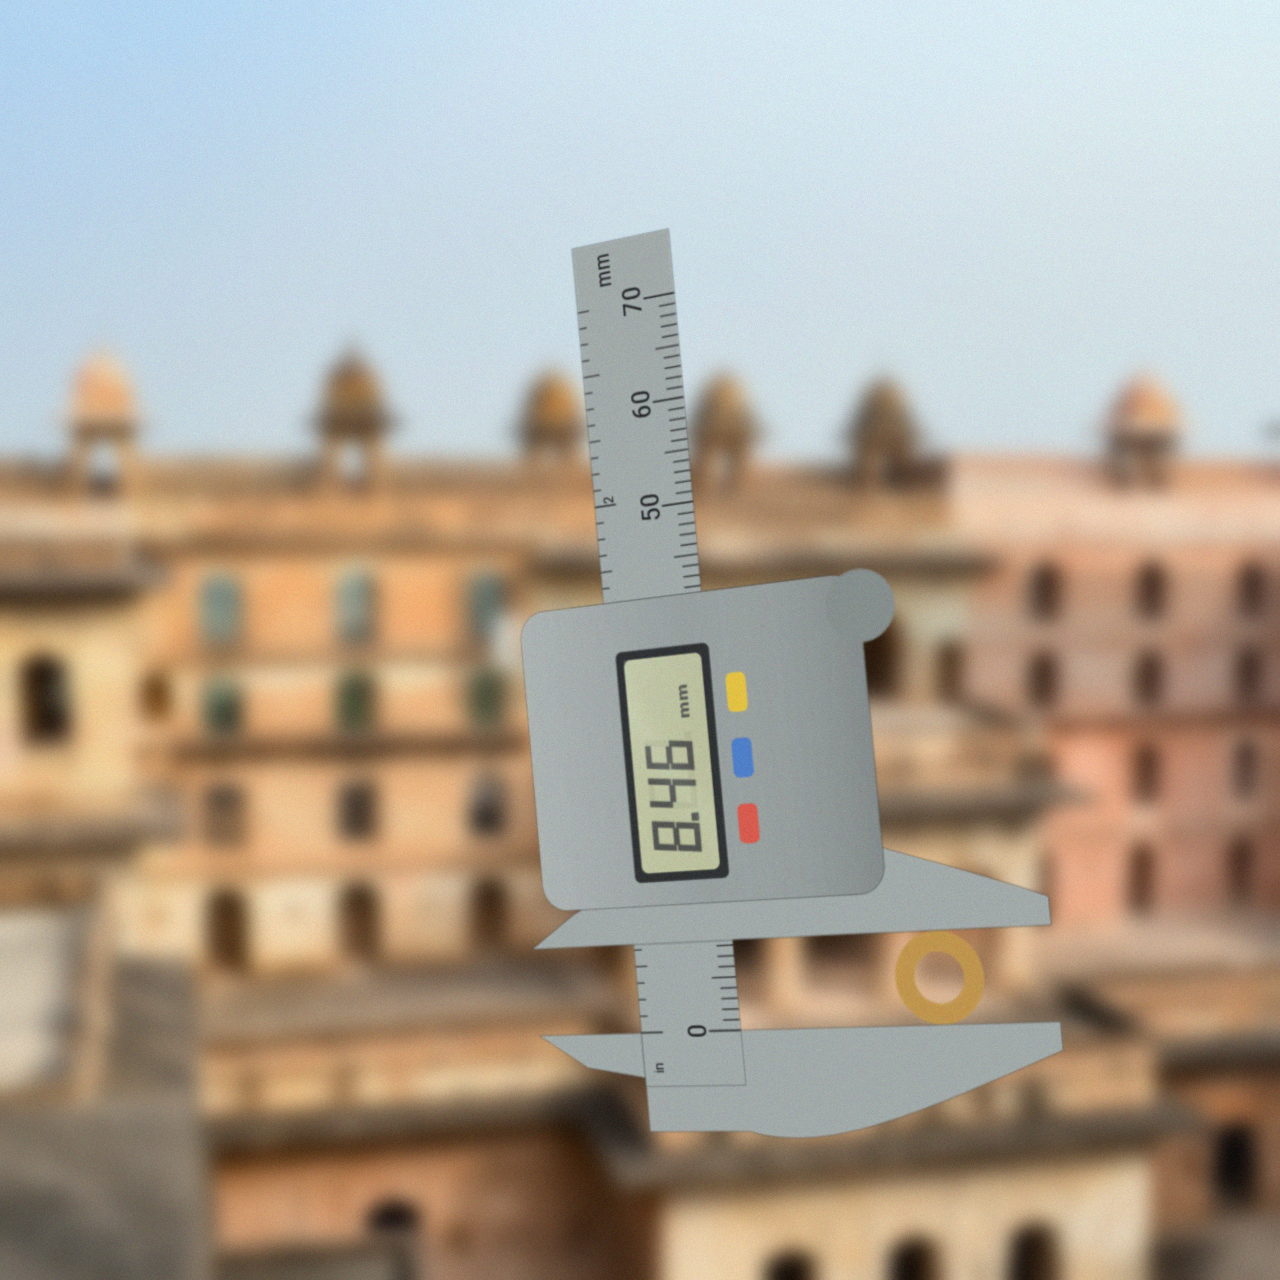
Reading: 8.46 (mm)
